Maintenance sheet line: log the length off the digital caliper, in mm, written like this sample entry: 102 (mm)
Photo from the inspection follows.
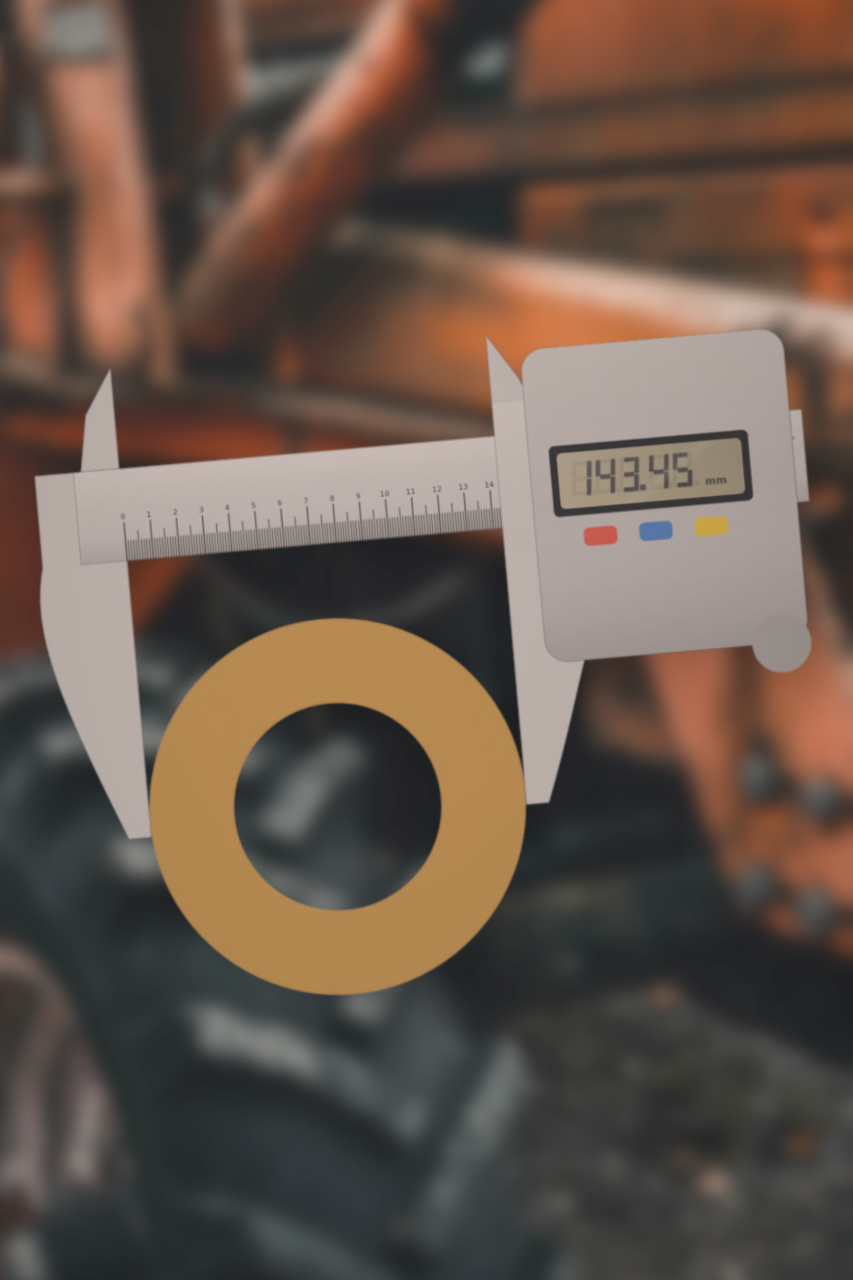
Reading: 143.45 (mm)
